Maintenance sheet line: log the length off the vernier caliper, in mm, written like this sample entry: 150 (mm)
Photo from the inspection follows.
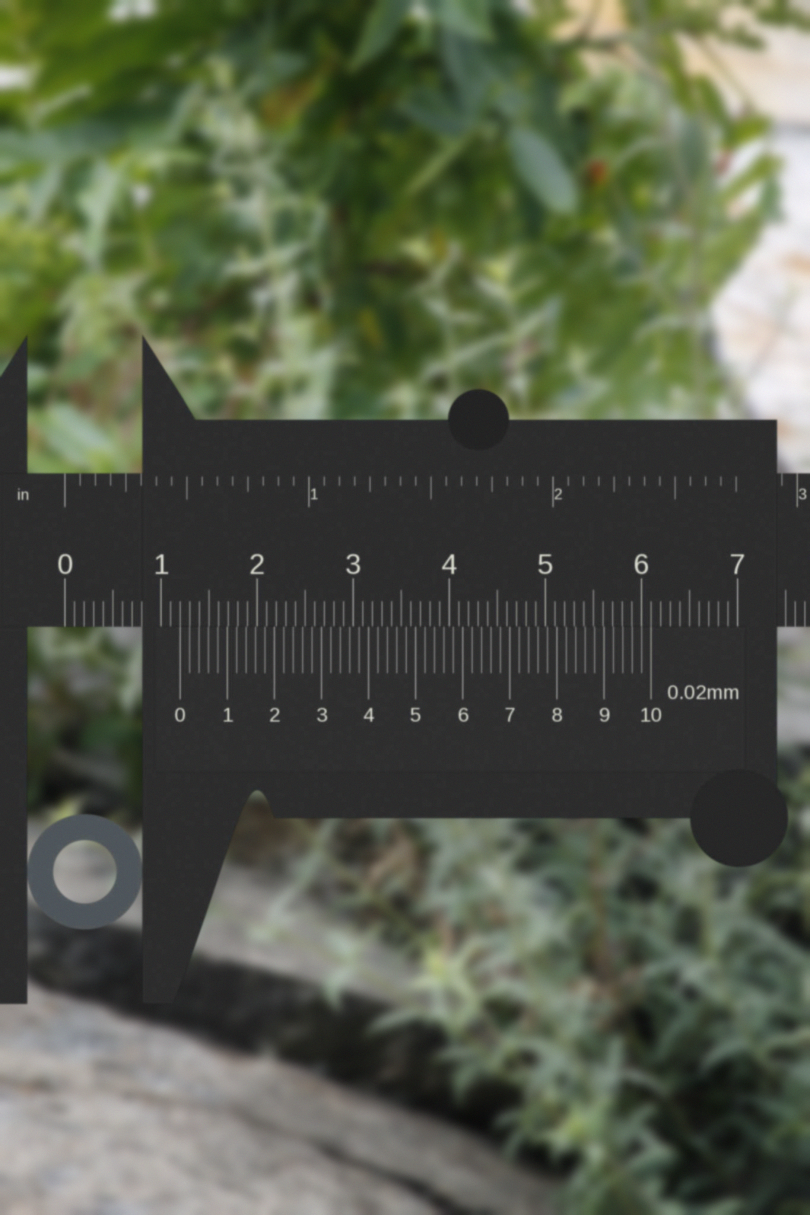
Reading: 12.0 (mm)
